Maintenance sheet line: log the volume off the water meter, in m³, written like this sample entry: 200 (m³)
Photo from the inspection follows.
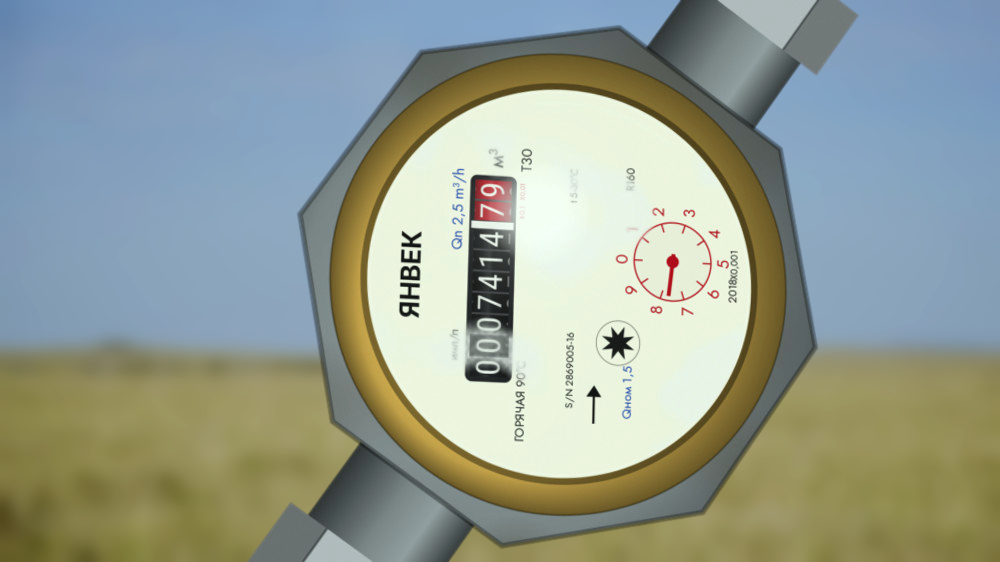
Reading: 7414.797 (m³)
